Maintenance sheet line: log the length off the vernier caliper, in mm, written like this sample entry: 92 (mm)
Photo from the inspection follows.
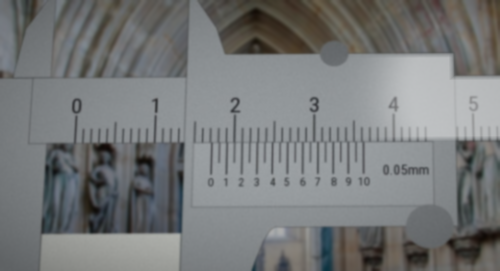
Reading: 17.2 (mm)
